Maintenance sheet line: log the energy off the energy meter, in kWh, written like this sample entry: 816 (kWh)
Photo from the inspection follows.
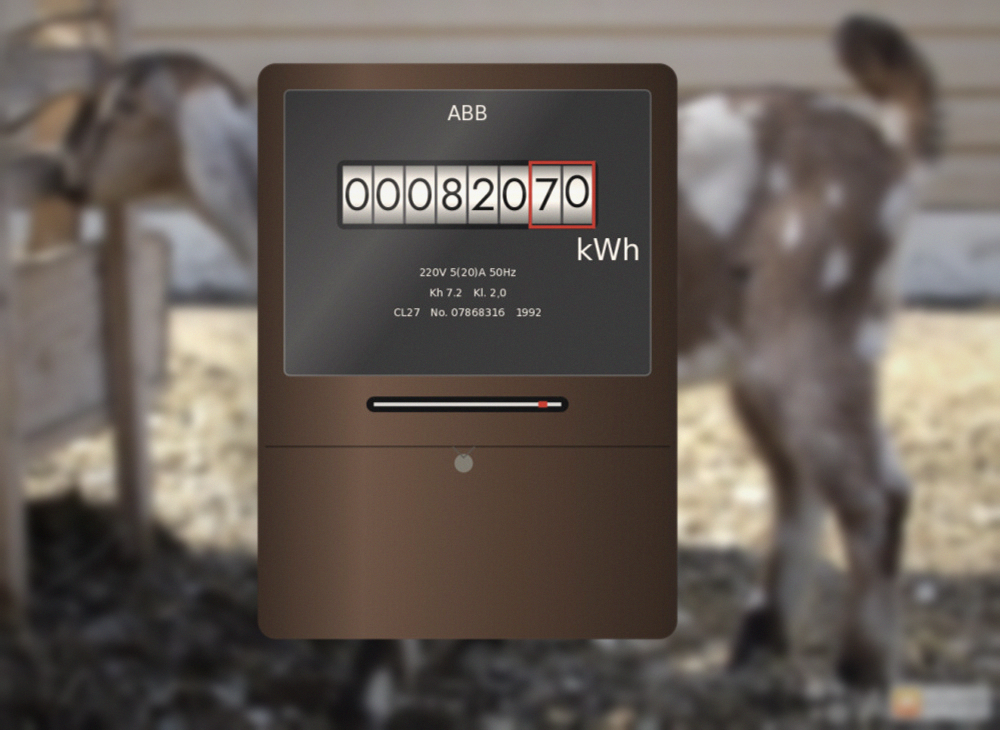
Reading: 820.70 (kWh)
